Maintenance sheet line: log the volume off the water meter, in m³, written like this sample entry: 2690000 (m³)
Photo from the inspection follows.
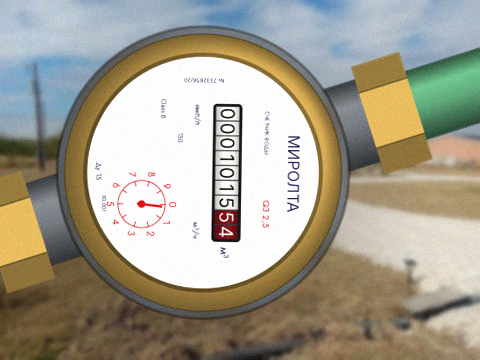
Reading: 1015.540 (m³)
